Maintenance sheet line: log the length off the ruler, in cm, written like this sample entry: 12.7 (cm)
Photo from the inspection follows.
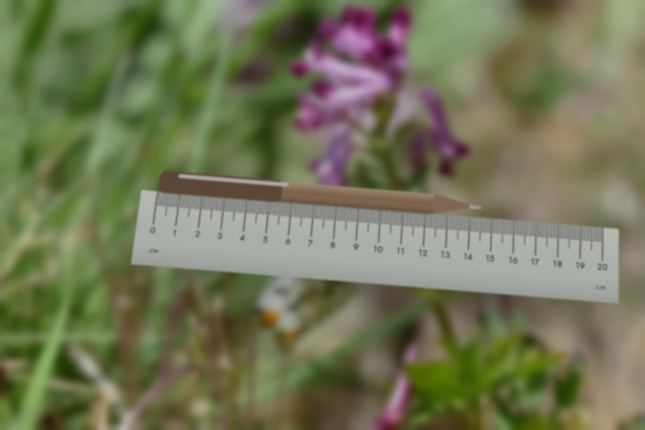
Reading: 14.5 (cm)
